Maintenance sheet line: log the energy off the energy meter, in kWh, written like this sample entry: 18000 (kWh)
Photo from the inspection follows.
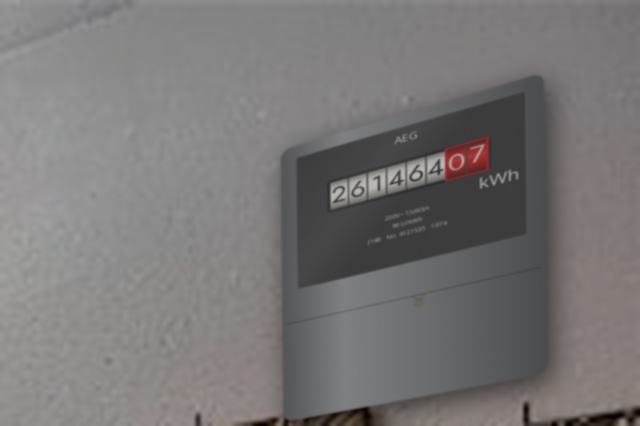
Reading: 261464.07 (kWh)
